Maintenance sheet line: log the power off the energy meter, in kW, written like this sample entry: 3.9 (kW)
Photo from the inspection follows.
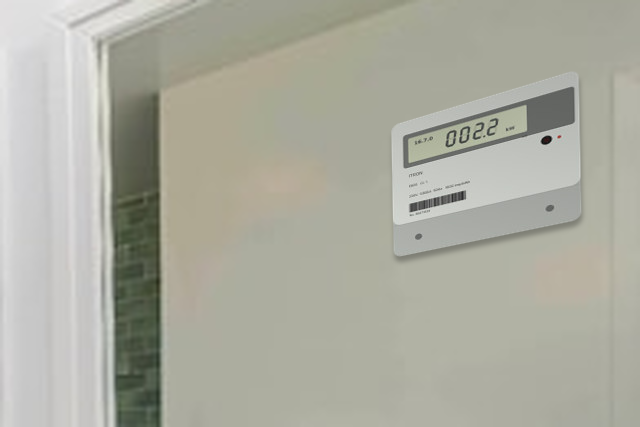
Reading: 2.2 (kW)
